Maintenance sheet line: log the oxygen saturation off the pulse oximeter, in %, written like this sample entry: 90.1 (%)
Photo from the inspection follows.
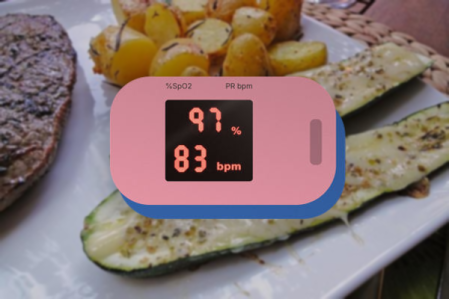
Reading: 97 (%)
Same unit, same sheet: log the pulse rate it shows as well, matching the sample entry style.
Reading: 83 (bpm)
